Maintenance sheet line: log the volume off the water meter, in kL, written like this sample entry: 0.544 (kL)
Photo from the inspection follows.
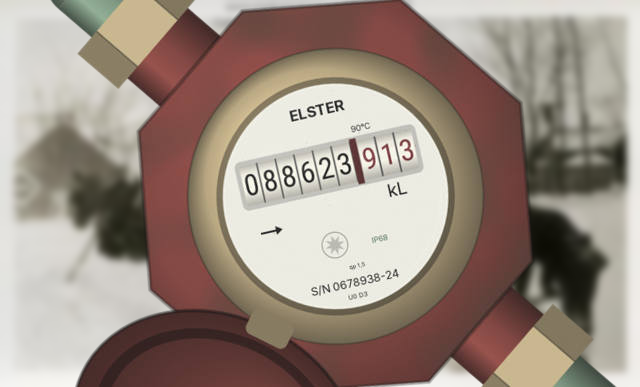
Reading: 88623.913 (kL)
